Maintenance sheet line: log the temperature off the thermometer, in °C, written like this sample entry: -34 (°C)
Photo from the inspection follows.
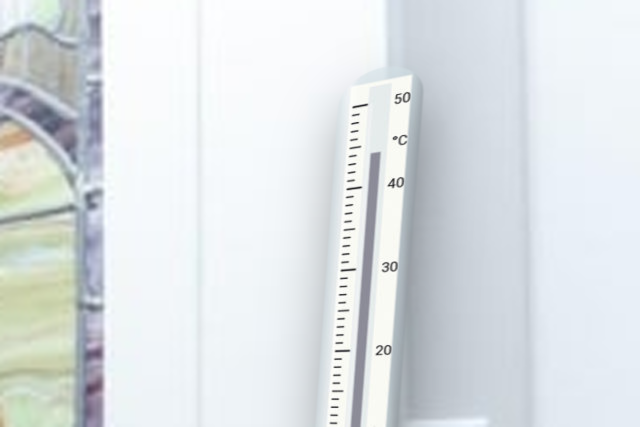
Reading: 44 (°C)
